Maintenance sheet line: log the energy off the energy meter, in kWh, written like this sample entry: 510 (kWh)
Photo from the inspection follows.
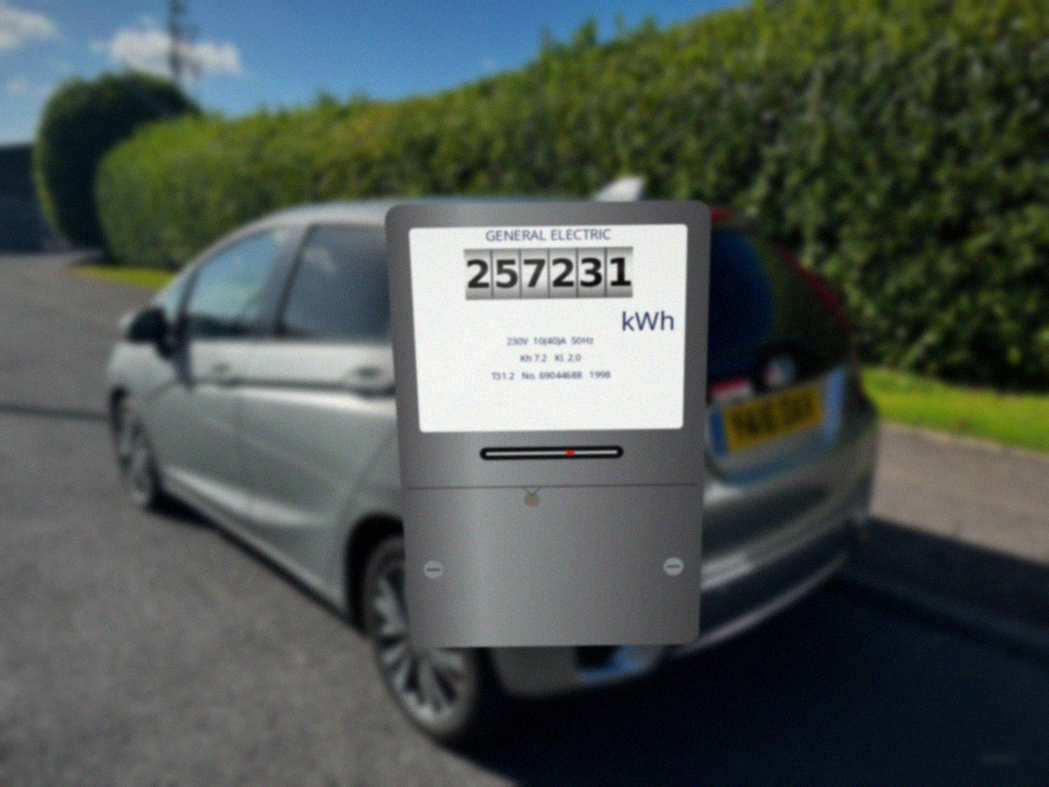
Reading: 257231 (kWh)
